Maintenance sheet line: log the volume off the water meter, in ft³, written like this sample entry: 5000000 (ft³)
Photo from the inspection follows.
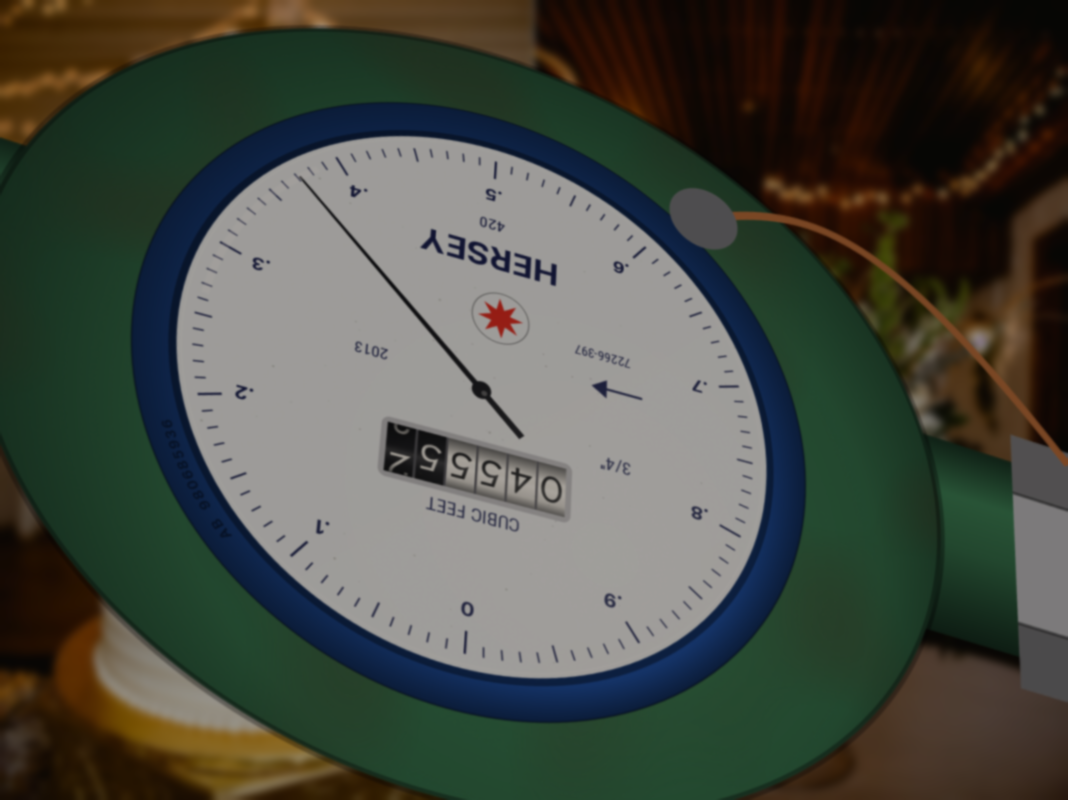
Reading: 45552.37 (ft³)
